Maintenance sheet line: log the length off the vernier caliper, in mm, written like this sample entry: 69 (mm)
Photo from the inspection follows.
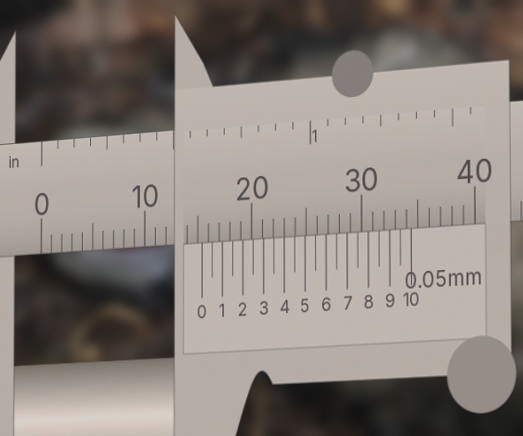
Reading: 15.4 (mm)
